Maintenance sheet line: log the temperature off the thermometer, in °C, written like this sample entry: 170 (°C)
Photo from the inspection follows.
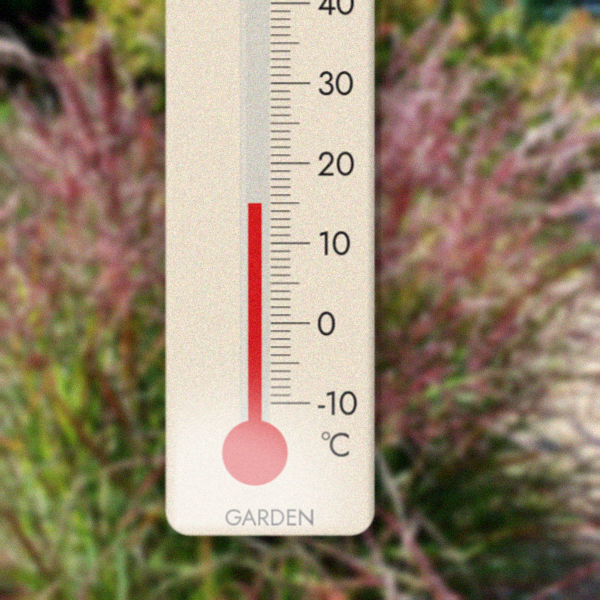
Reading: 15 (°C)
